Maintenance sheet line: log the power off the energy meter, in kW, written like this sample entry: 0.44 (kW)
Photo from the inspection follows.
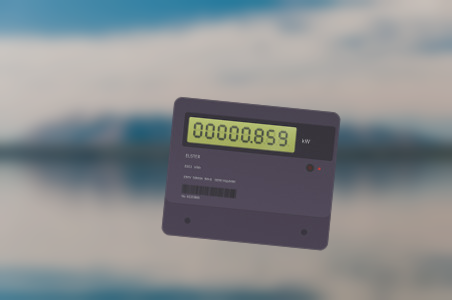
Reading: 0.859 (kW)
